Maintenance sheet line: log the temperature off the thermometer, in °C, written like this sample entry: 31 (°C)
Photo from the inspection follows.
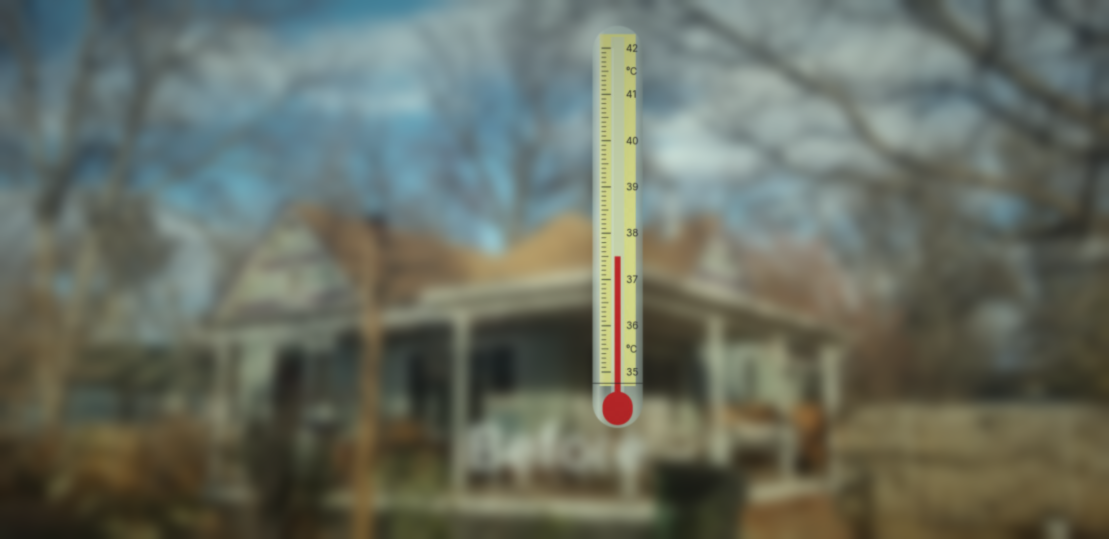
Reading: 37.5 (°C)
